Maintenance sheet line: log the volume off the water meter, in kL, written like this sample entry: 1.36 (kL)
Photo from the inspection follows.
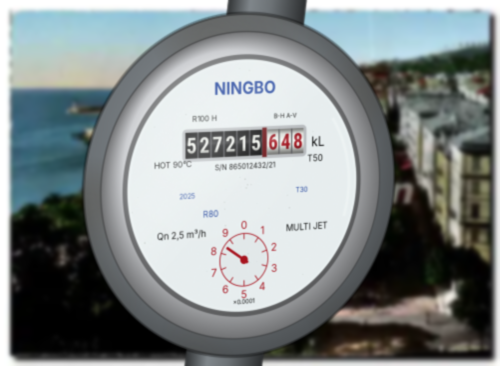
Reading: 527215.6488 (kL)
